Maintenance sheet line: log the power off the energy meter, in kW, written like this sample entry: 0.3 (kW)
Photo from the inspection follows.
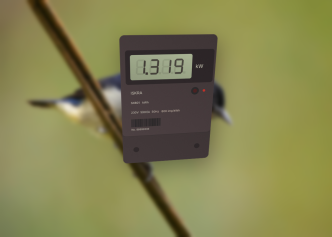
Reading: 1.319 (kW)
